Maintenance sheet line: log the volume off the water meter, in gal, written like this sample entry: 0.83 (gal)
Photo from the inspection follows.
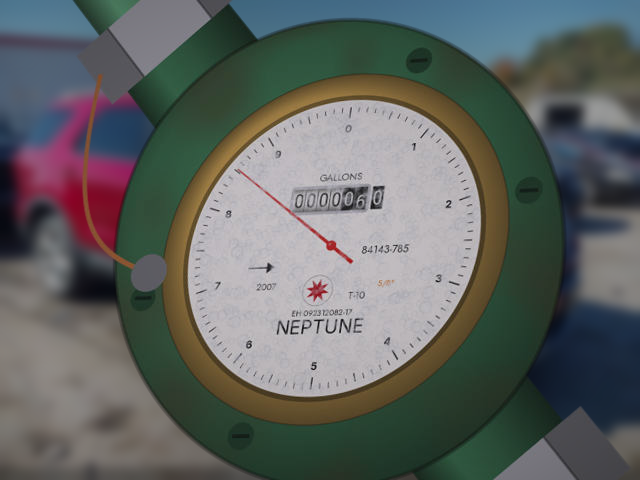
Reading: 58.5 (gal)
